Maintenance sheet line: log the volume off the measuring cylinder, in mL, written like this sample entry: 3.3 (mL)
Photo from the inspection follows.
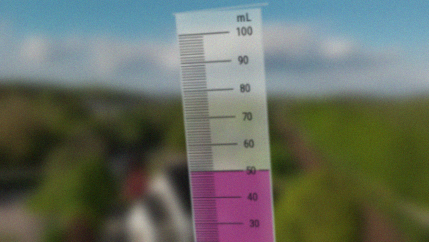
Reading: 50 (mL)
